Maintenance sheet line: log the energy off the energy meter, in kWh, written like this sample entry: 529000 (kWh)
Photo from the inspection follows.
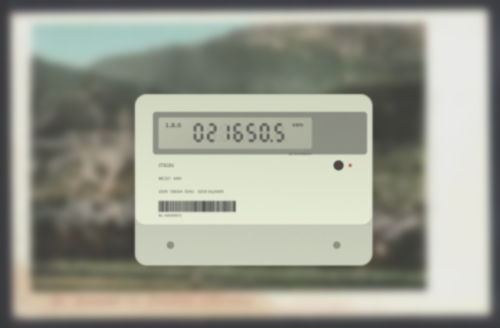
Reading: 21650.5 (kWh)
